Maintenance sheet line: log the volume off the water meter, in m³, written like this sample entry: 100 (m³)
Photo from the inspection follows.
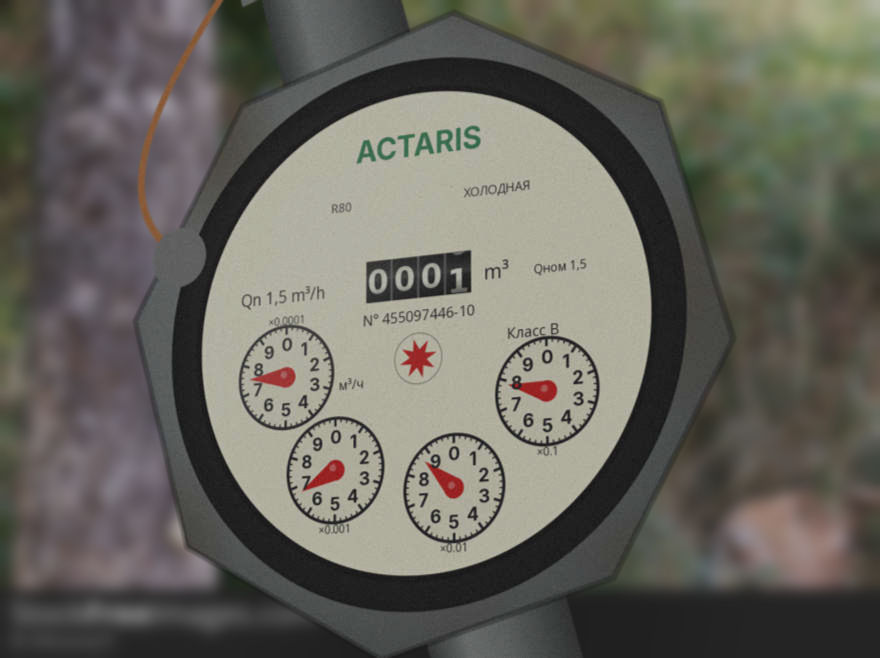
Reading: 0.7867 (m³)
